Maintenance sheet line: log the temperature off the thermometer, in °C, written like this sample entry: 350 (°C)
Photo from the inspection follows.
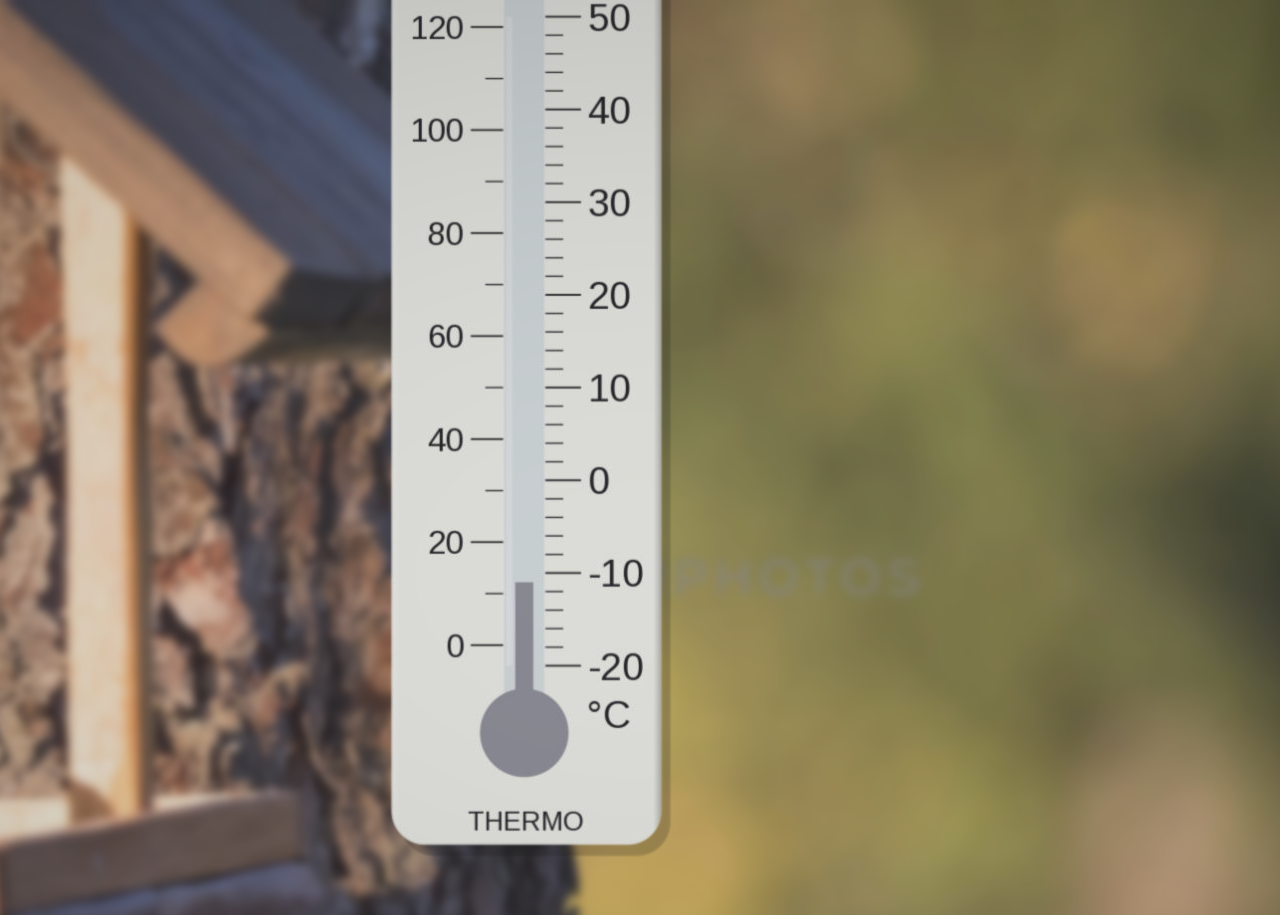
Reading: -11 (°C)
